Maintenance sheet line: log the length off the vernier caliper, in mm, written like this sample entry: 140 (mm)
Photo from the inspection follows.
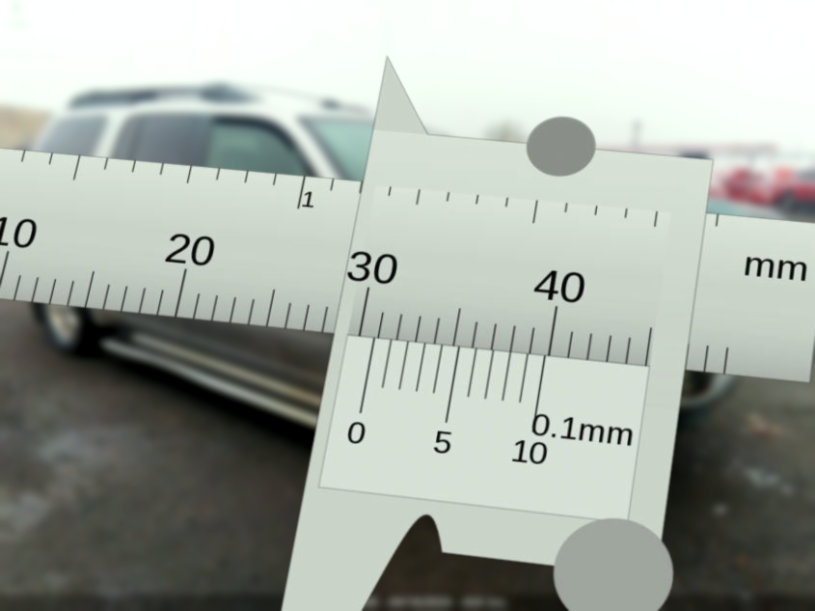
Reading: 30.8 (mm)
